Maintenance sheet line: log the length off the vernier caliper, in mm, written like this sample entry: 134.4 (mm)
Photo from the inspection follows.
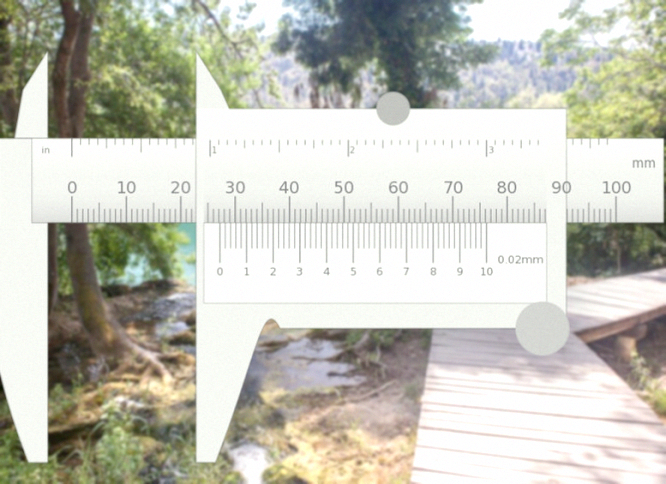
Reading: 27.2 (mm)
